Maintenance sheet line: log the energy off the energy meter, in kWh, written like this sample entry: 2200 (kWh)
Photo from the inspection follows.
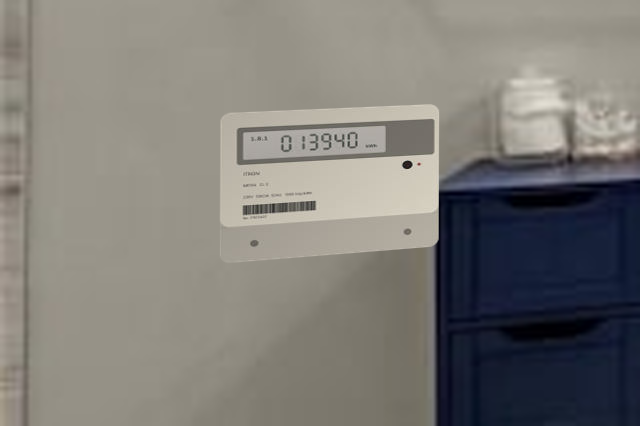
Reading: 13940 (kWh)
